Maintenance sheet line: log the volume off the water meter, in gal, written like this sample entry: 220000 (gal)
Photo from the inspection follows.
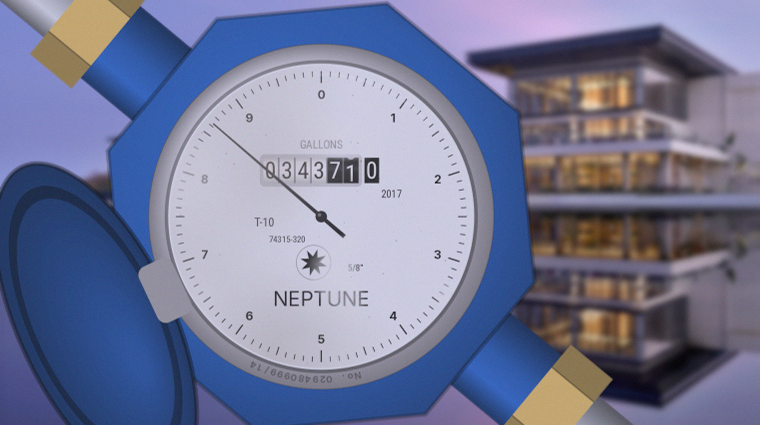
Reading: 343708.6 (gal)
